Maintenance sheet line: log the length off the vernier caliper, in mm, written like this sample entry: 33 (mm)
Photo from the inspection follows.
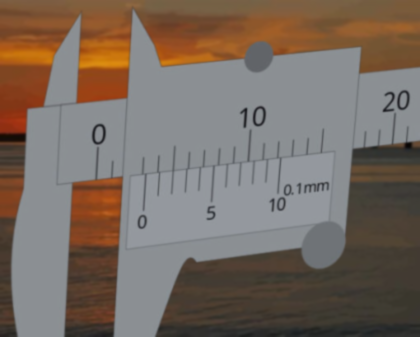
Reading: 3.2 (mm)
